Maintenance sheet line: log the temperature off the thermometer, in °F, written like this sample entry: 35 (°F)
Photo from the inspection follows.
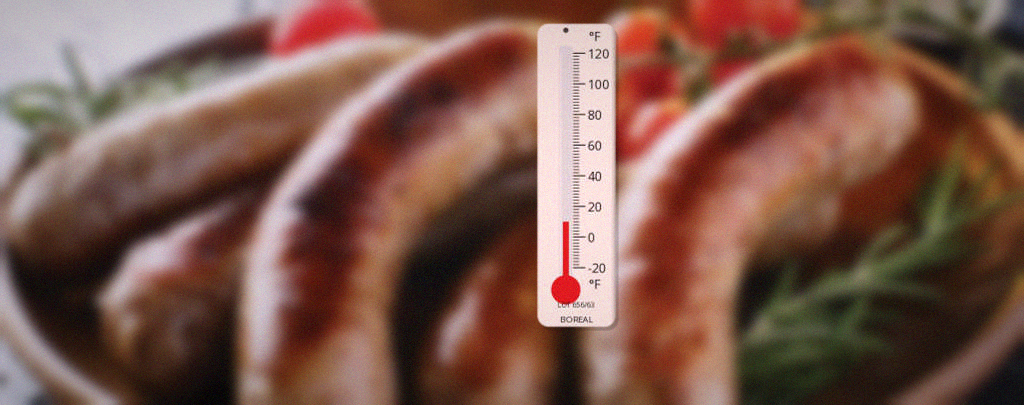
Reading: 10 (°F)
